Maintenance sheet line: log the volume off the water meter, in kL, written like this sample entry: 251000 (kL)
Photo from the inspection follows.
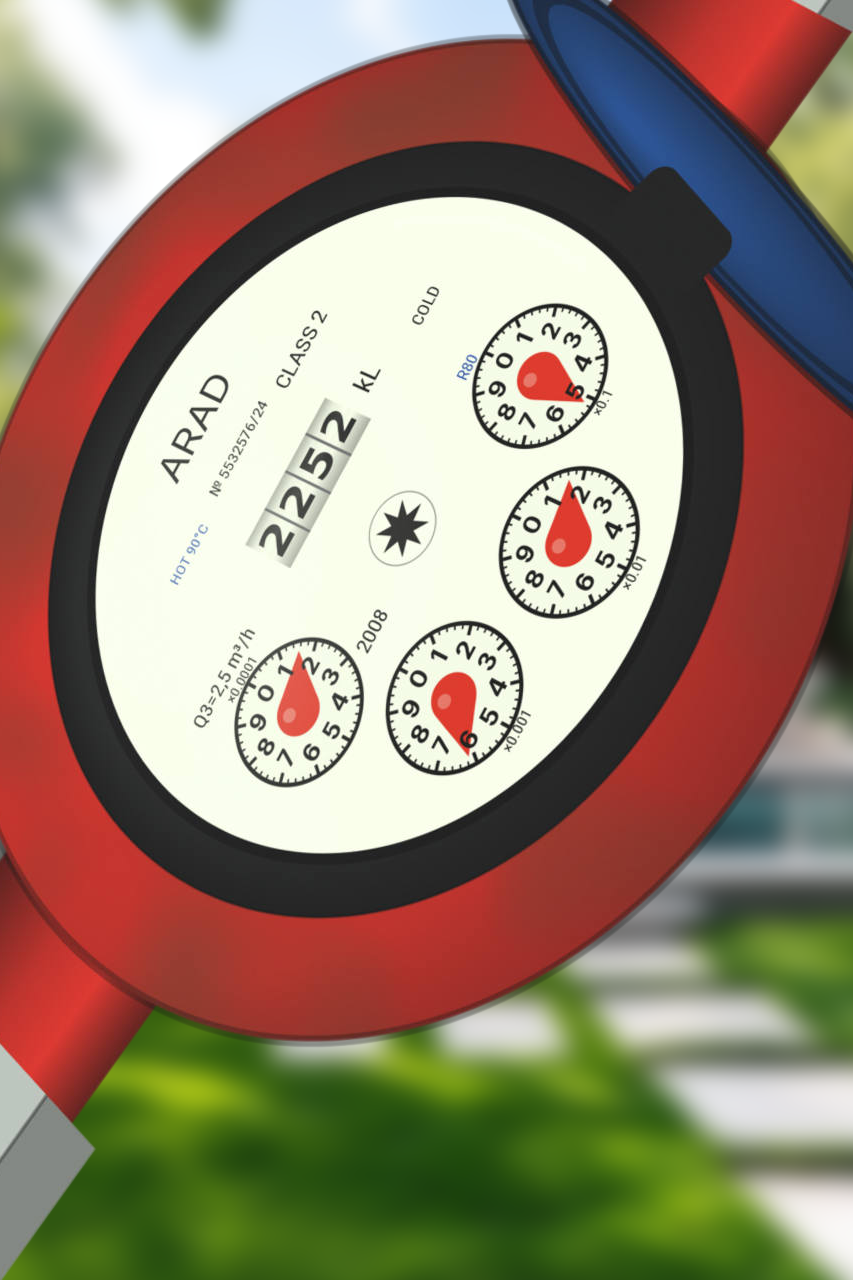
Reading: 2252.5161 (kL)
